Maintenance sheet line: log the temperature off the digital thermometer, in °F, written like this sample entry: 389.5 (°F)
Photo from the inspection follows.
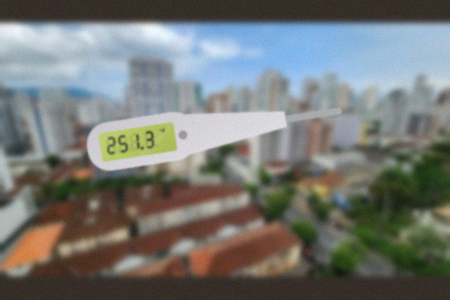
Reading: 251.3 (°F)
